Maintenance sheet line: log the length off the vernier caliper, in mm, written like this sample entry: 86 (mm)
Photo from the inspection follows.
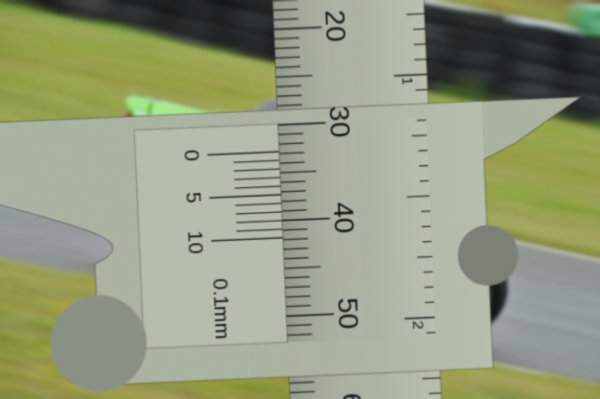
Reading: 32.8 (mm)
